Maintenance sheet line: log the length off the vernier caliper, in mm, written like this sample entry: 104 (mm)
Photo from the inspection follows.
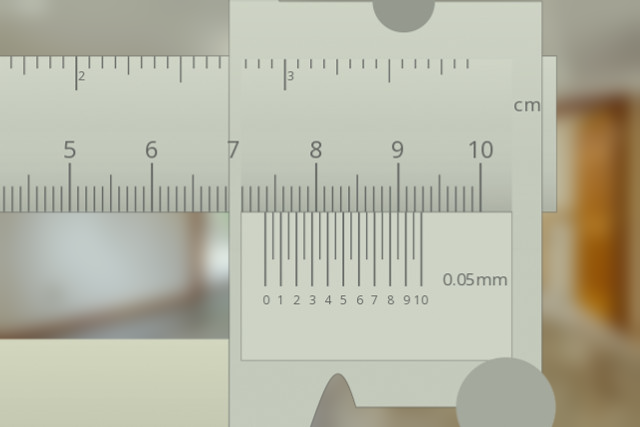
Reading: 73.8 (mm)
